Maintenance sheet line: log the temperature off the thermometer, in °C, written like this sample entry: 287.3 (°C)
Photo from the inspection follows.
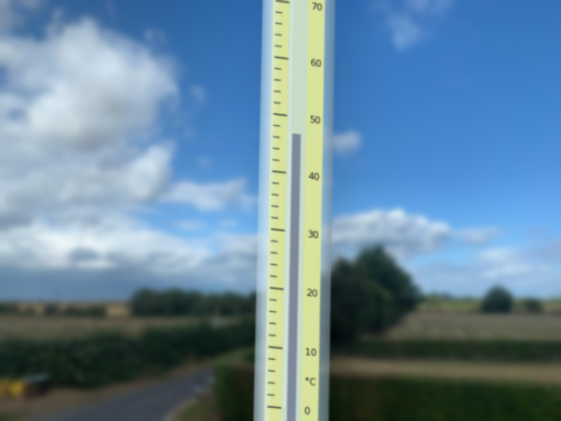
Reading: 47 (°C)
